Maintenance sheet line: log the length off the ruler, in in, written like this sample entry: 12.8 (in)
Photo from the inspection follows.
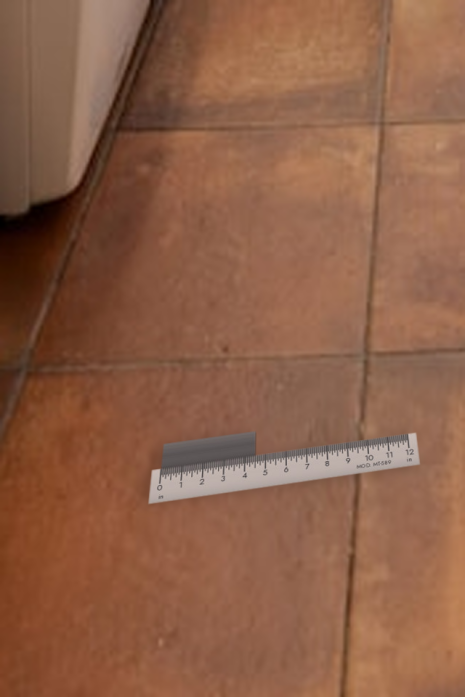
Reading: 4.5 (in)
